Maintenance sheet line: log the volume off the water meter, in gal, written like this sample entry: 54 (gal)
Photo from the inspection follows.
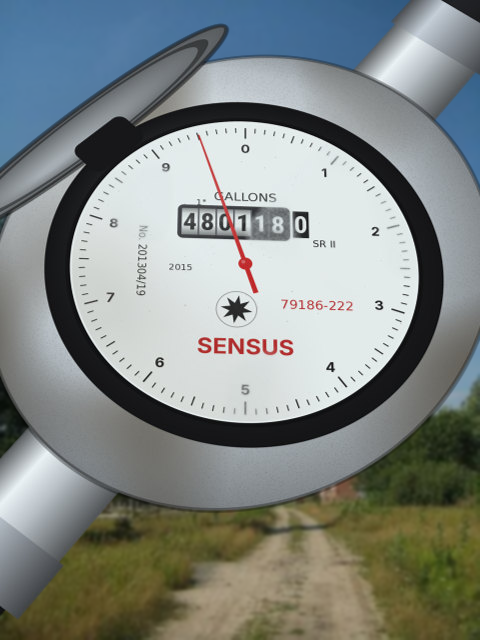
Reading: 4801179.5 (gal)
